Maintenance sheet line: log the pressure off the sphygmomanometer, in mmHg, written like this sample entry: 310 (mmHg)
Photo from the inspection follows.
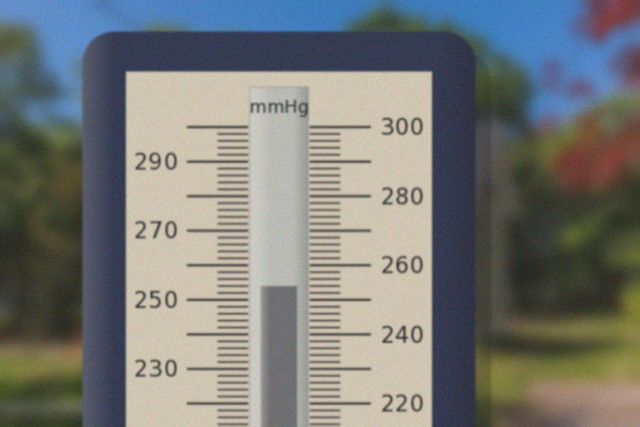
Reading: 254 (mmHg)
